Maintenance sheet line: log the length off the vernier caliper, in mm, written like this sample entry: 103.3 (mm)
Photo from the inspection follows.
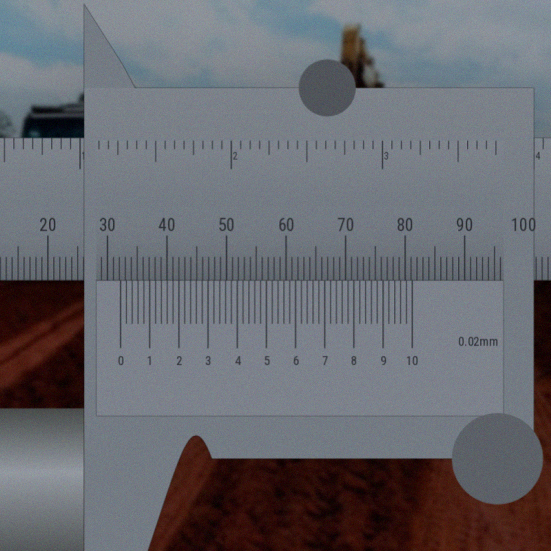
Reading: 32.2 (mm)
